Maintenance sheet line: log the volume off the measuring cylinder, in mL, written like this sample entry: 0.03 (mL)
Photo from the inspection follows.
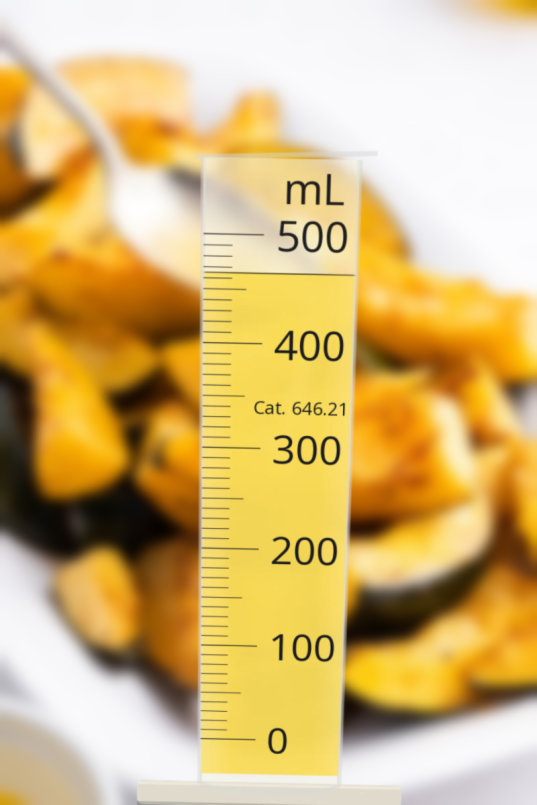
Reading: 465 (mL)
